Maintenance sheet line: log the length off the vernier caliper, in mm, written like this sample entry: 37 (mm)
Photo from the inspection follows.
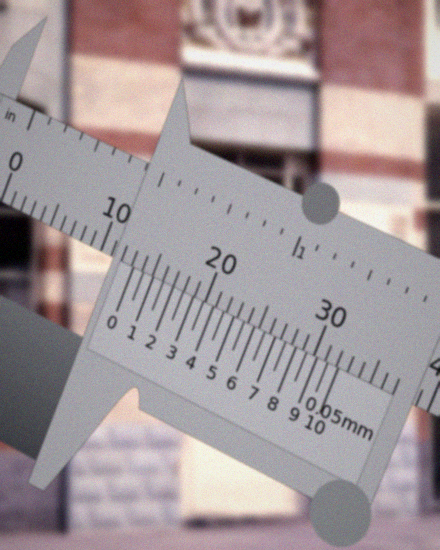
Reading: 13.2 (mm)
